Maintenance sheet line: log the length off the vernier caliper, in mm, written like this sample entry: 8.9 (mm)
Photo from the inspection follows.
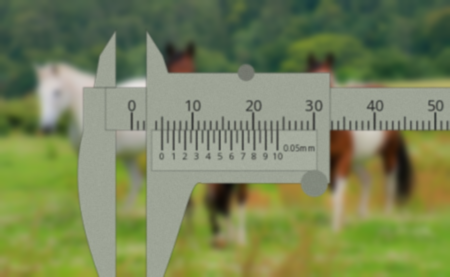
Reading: 5.0 (mm)
